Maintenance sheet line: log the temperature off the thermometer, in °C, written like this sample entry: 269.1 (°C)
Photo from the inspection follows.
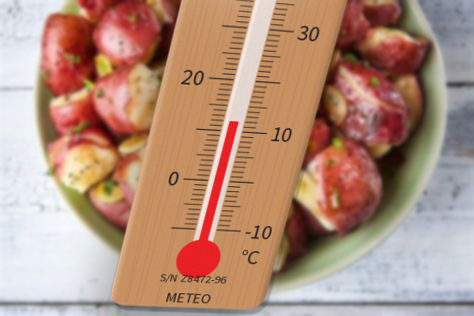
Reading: 12 (°C)
